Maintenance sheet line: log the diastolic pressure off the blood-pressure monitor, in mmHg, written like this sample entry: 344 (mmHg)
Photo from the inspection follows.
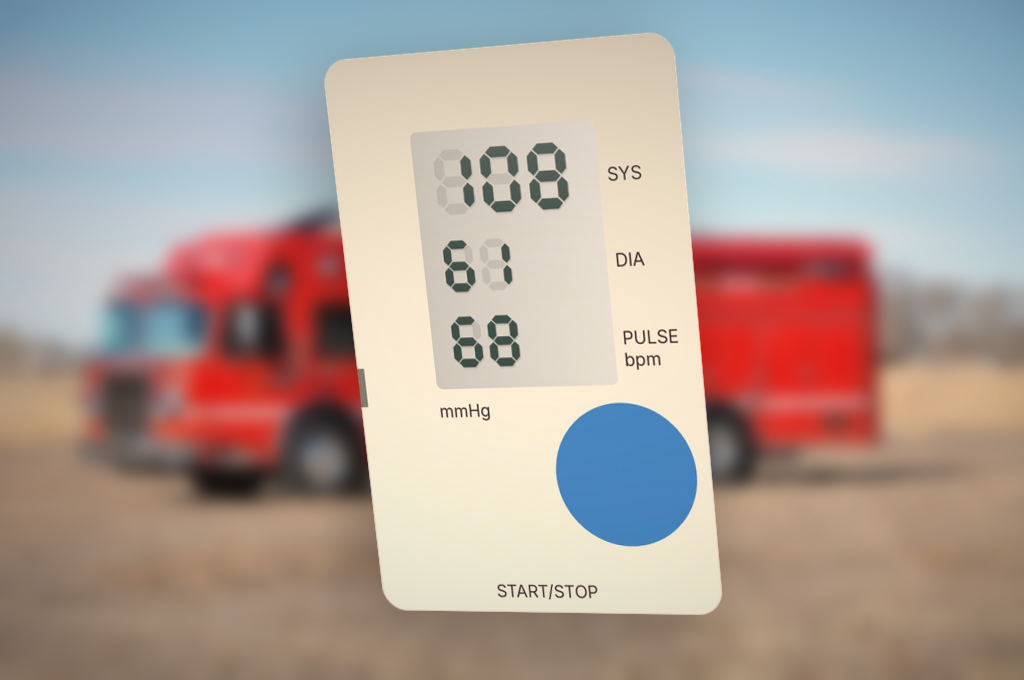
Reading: 61 (mmHg)
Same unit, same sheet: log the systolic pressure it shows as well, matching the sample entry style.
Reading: 108 (mmHg)
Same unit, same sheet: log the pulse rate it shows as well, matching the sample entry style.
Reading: 68 (bpm)
